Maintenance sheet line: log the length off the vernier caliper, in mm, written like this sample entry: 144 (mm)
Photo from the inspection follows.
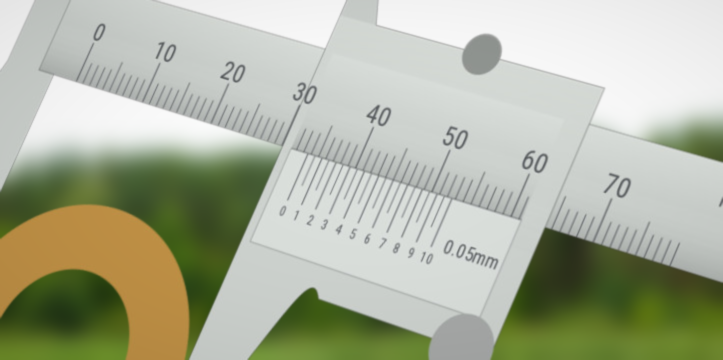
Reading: 33.6 (mm)
